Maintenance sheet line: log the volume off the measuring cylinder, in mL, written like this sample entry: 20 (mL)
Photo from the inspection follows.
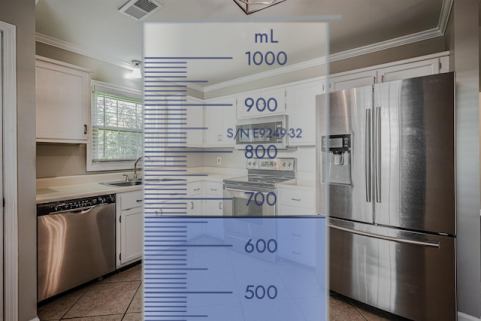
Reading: 660 (mL)
